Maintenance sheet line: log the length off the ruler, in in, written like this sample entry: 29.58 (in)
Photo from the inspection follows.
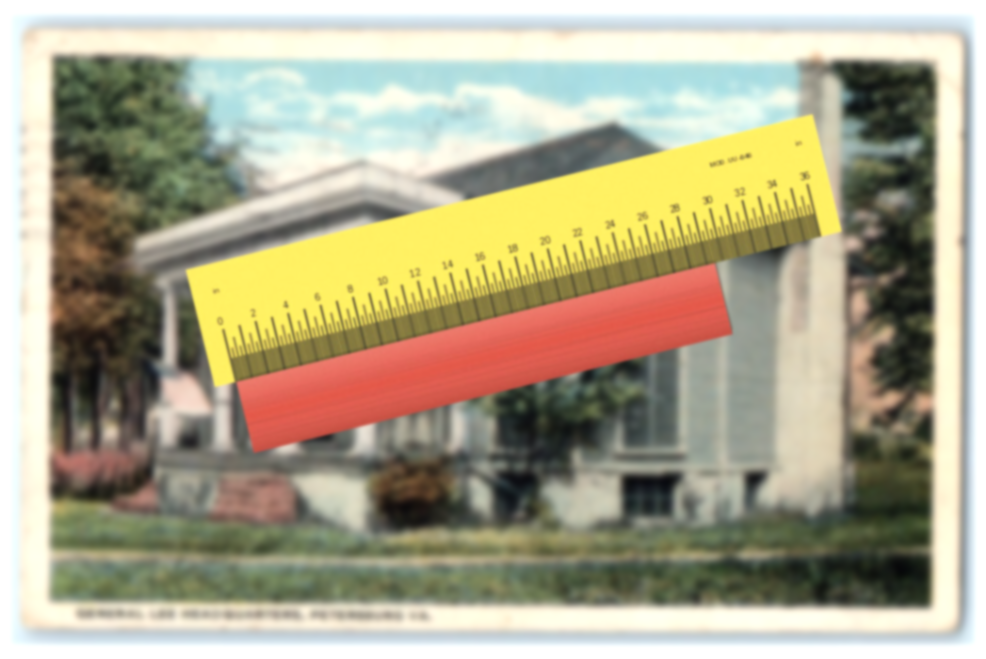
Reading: 29.5 (in)
